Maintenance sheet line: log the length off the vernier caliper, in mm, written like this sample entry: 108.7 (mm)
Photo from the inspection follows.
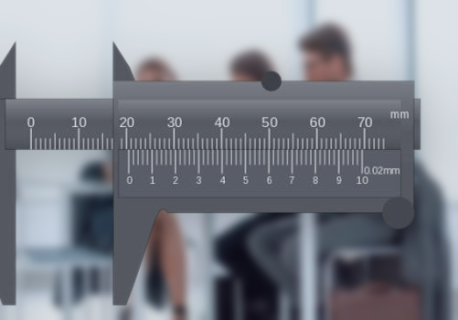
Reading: 20.5 (mm)
